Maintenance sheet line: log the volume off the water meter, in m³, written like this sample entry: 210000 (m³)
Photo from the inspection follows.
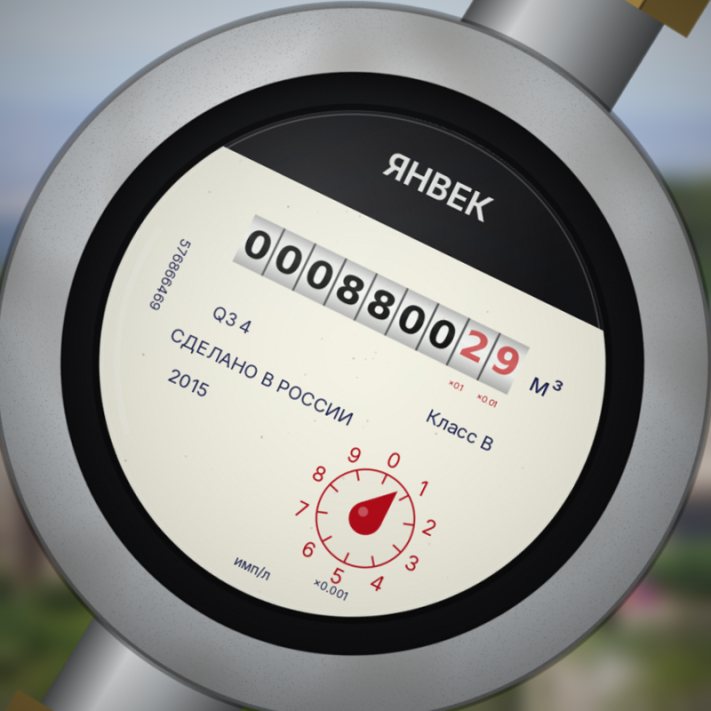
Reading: 8800.290 (m³)
